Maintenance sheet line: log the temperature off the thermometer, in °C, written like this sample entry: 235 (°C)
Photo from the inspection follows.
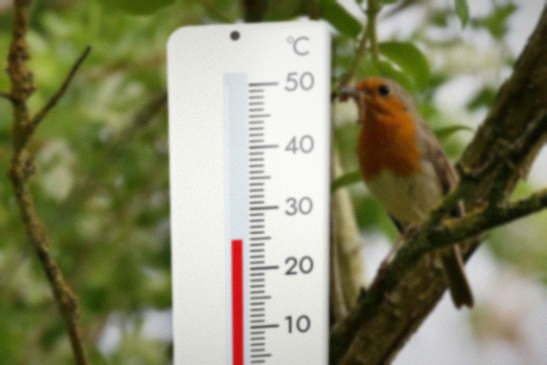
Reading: 25 (°C)
